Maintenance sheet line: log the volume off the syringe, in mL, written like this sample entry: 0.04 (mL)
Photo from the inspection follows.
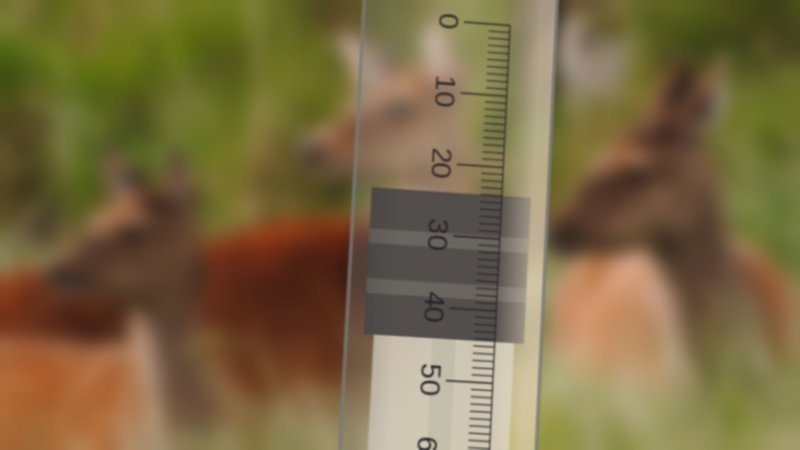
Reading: 24 (mL)
